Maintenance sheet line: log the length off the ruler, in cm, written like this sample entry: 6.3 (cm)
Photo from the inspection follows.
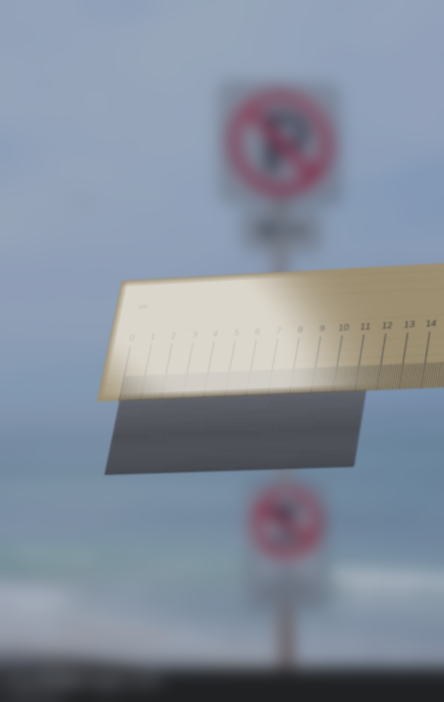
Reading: 11.5 (cm)
